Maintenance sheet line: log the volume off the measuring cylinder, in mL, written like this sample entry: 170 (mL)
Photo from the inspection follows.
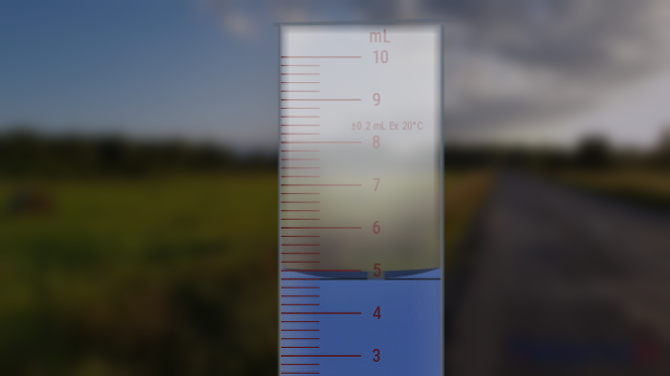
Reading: 4.8 (mL)
